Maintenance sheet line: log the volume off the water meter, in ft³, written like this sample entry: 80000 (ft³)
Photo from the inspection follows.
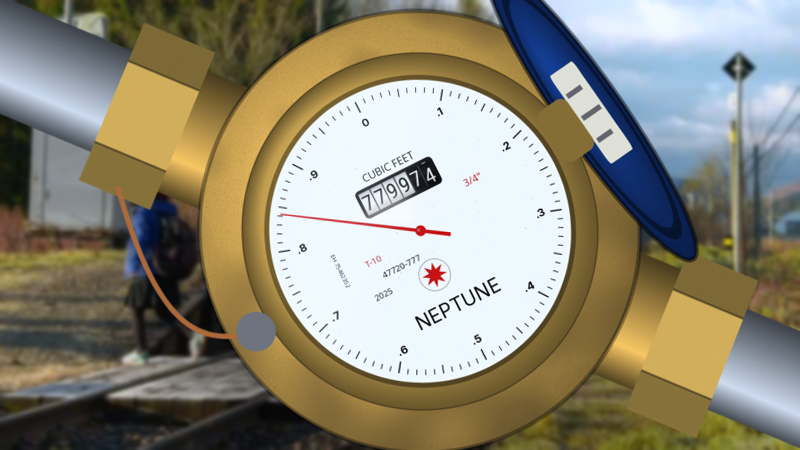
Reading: 779973.84 (ft³)
